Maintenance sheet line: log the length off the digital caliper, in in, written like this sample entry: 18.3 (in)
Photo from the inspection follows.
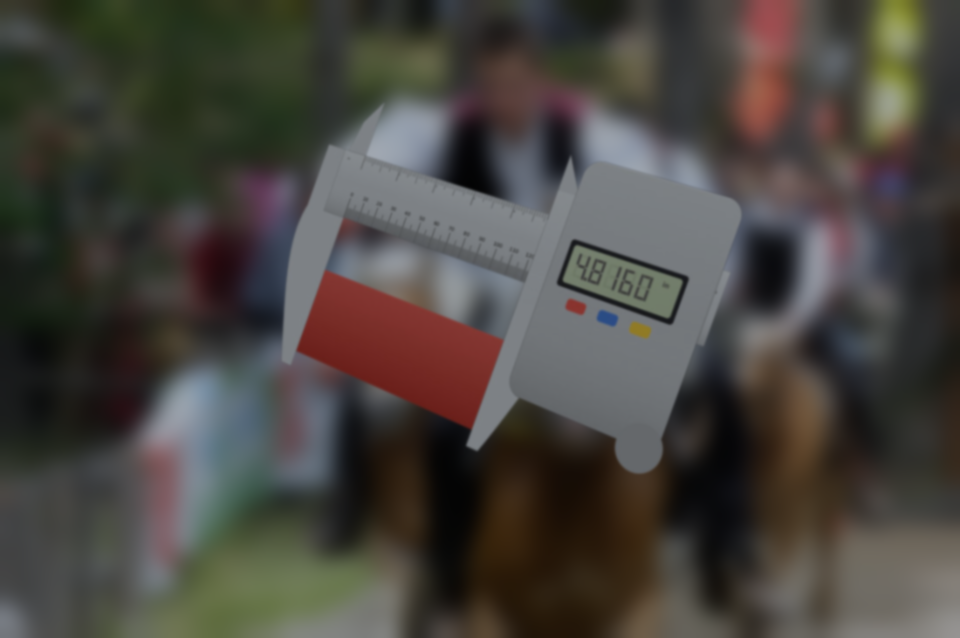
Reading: 4.8160 (in)
